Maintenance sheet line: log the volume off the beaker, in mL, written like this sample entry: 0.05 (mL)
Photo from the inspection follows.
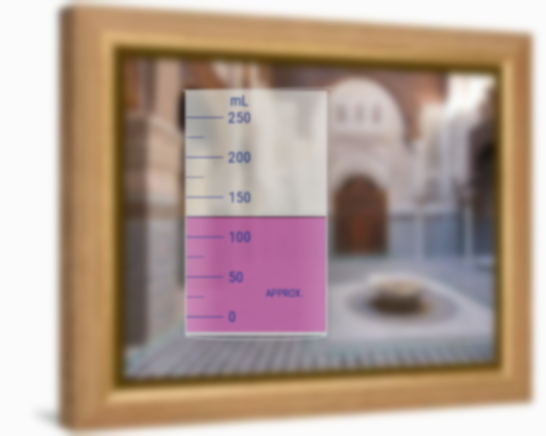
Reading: 125 (mL)
